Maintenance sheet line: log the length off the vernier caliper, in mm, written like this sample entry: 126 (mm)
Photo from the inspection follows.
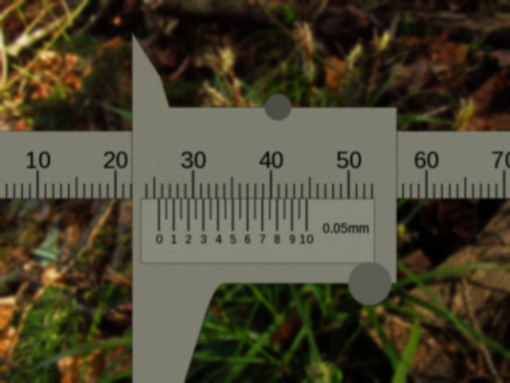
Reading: 25.6 (mm)
